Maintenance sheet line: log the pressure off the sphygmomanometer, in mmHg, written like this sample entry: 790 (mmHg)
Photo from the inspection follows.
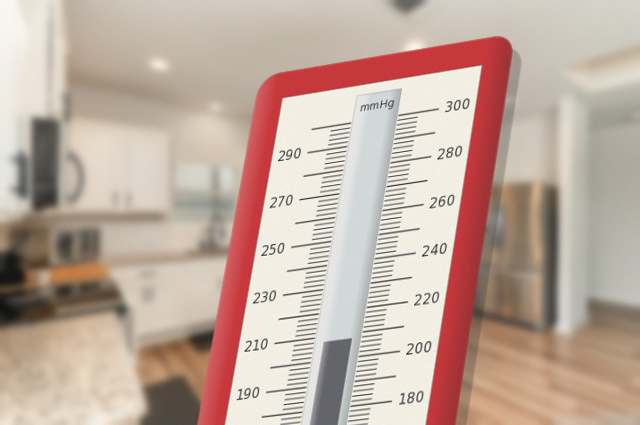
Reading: 208 (mmHg)
